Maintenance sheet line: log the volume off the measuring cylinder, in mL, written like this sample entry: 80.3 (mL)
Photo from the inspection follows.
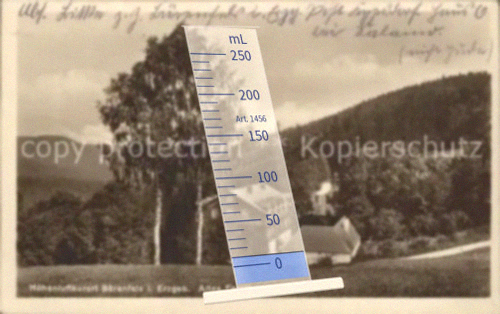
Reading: 10 (mL)
